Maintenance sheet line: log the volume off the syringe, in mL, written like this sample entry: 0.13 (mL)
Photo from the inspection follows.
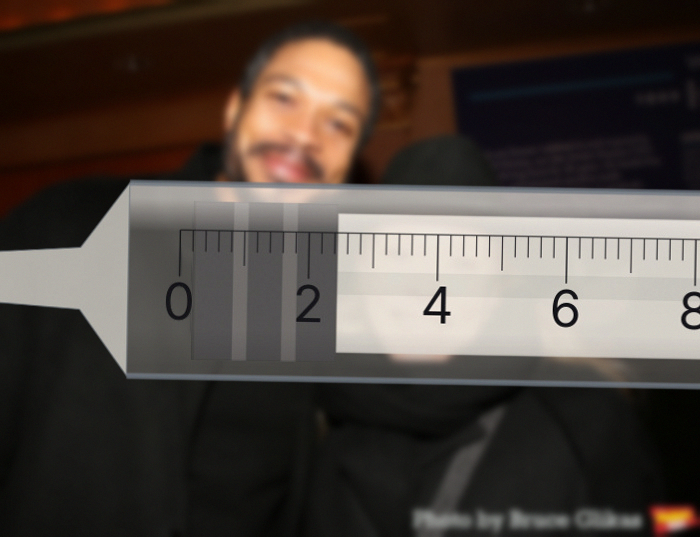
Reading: 0.2 (mL)
